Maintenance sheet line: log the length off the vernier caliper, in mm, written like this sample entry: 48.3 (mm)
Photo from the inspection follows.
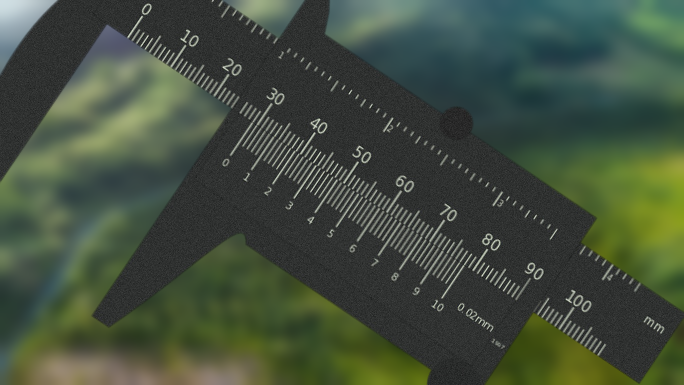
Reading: 29.0 (mm)
